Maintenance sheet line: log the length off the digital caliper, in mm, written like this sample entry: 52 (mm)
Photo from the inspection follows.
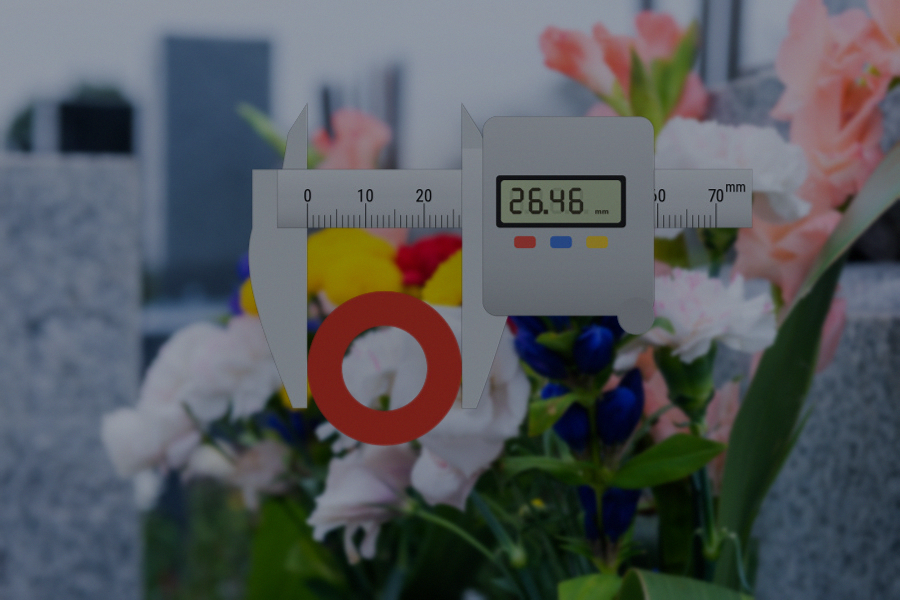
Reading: 26.46 (mm)
